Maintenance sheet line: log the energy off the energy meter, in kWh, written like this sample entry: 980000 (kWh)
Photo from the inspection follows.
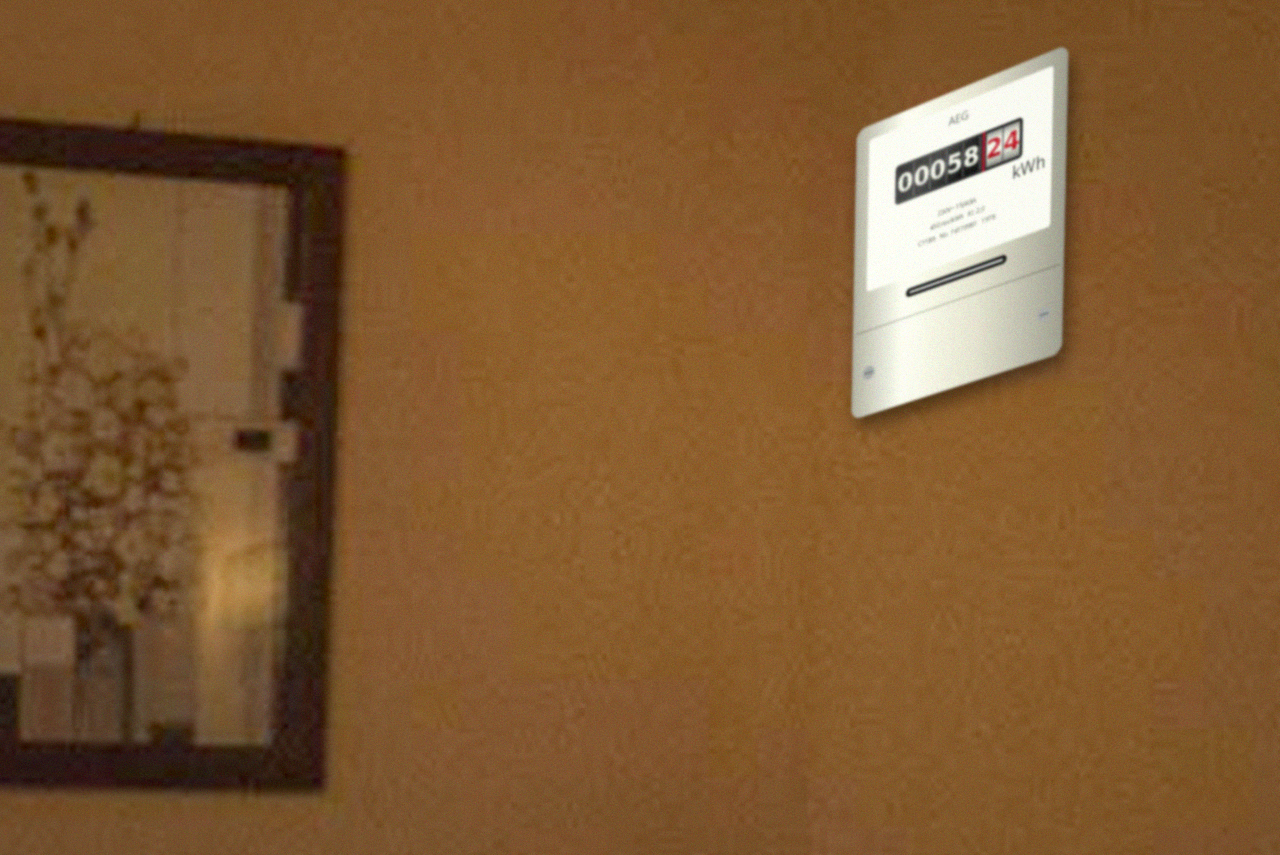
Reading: 58.24 (kWh)
